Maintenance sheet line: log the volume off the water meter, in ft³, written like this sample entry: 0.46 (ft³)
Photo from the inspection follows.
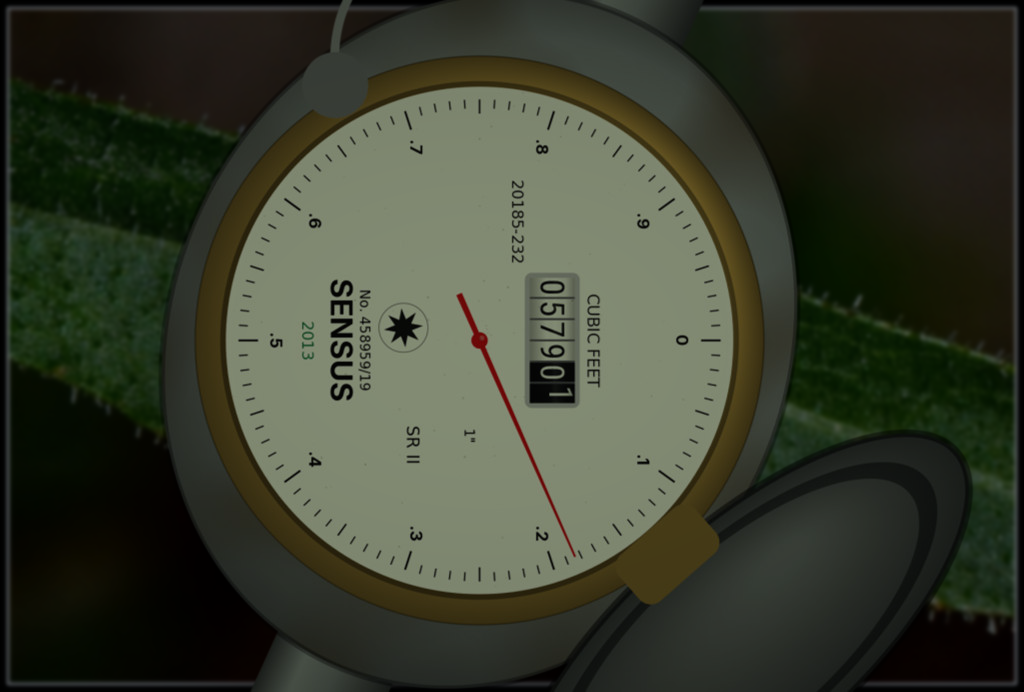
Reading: 57901.18 (ft³)
